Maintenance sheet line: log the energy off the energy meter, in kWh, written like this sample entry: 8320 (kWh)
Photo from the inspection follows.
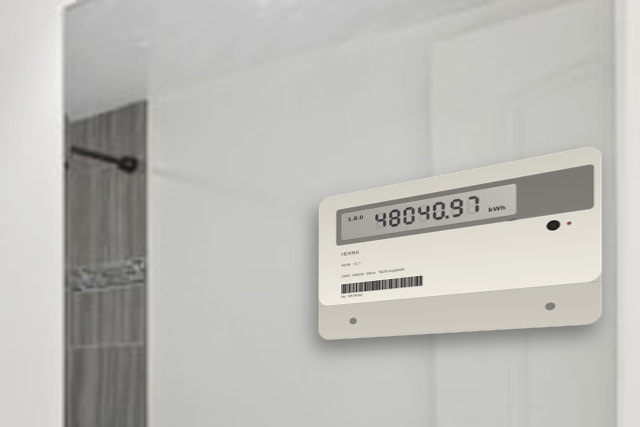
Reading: 48040.97 (kWh)
